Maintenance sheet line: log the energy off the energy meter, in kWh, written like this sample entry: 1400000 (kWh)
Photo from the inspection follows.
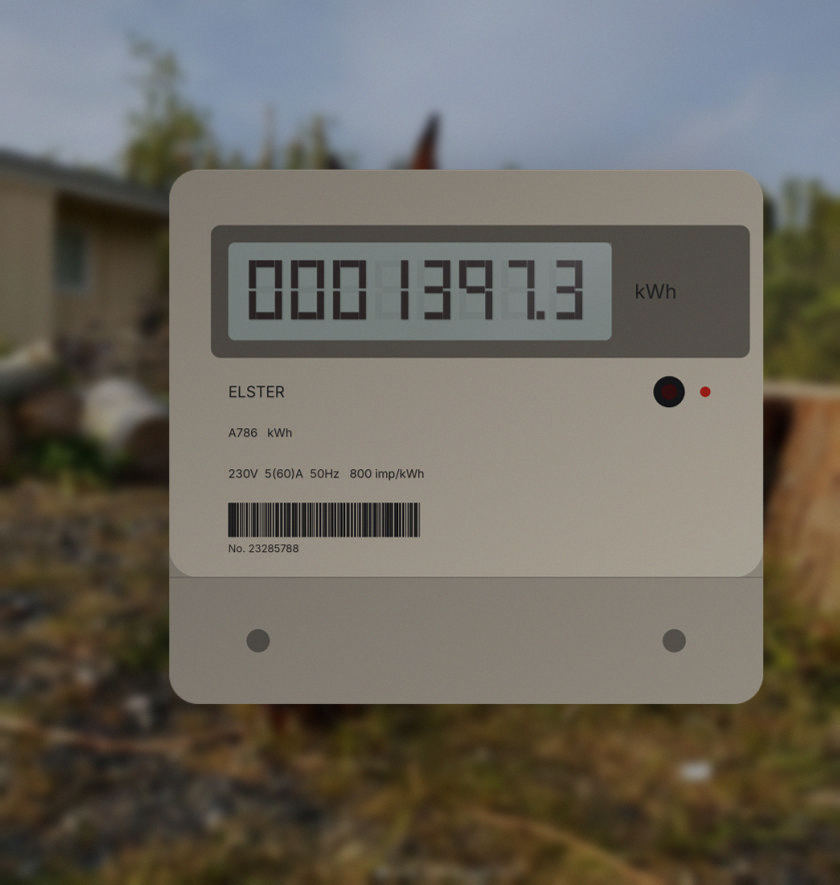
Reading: 1397.3 (kWh)
